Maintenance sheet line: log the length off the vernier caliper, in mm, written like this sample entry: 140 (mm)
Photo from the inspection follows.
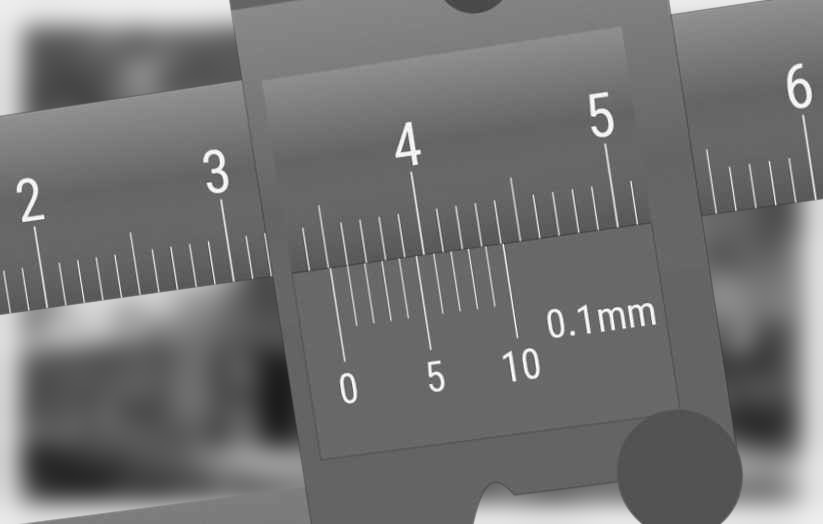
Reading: 35.1 (mm)
